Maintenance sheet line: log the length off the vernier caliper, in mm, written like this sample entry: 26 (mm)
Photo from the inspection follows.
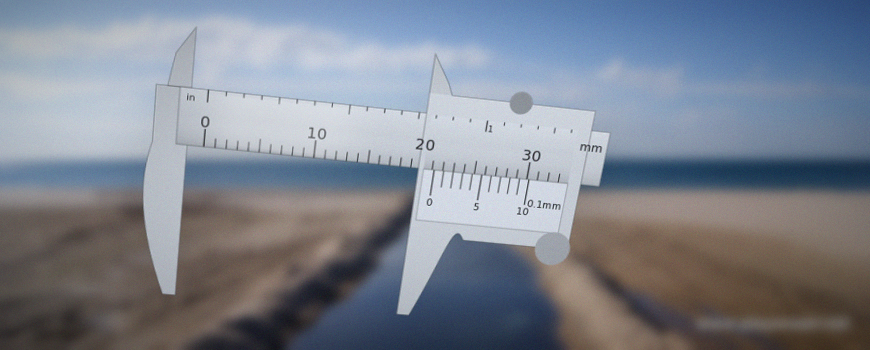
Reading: 21.2 (mm)
